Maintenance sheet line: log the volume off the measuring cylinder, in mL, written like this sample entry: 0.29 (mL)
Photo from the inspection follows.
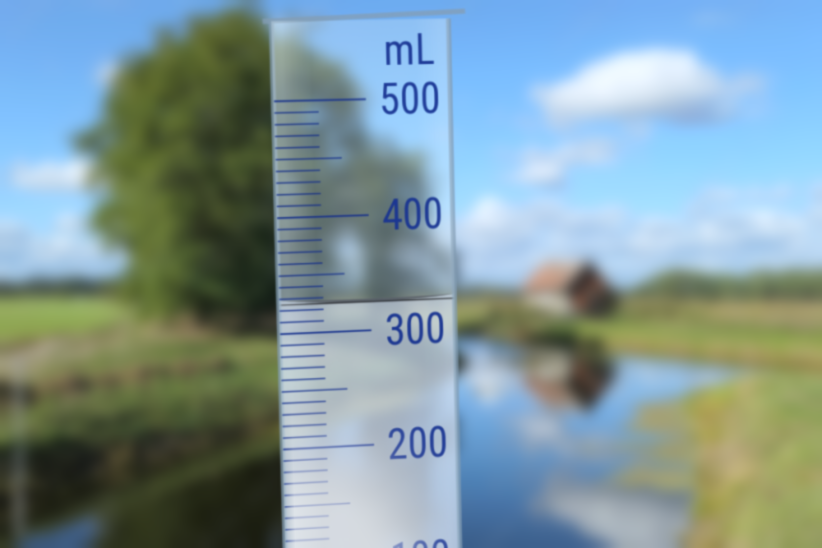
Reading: 325 (mL)
